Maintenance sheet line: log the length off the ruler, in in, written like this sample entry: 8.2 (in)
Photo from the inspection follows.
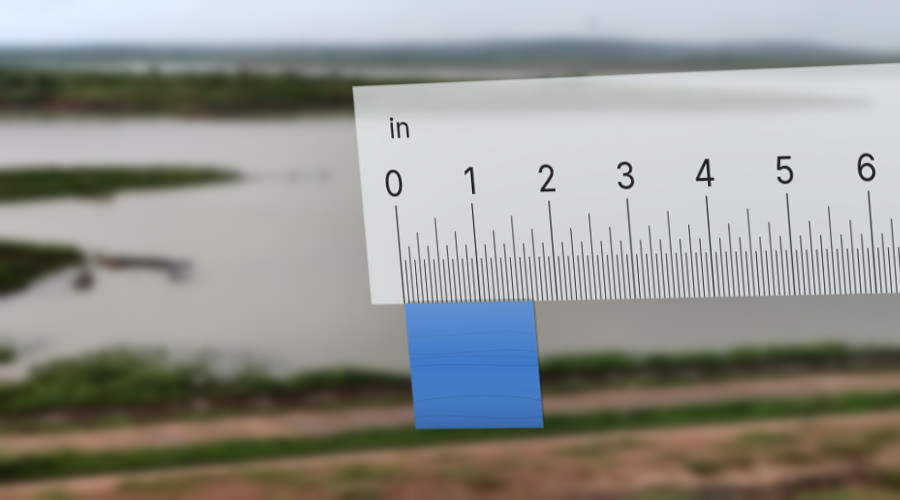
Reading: 1.6875 (in)
